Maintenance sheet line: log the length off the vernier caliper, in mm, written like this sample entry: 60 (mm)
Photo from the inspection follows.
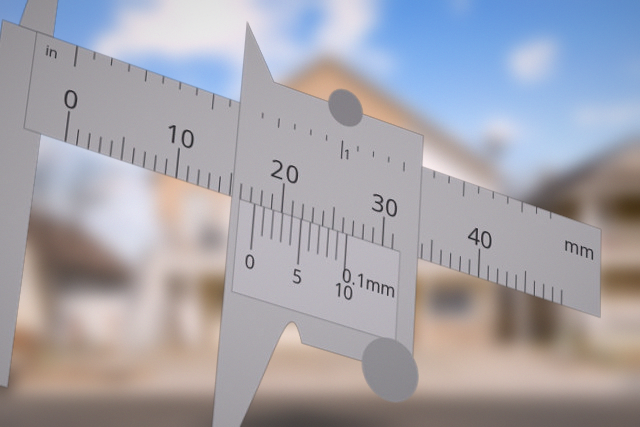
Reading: 17.4 (mm)
